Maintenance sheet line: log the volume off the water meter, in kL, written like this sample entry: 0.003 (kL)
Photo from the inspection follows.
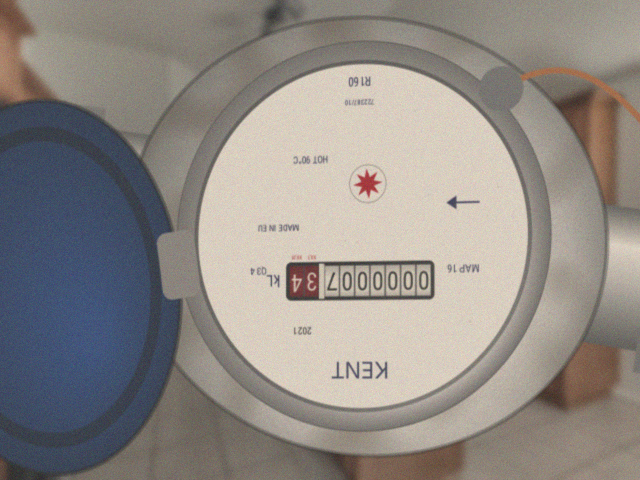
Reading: 7.34 (kL)
